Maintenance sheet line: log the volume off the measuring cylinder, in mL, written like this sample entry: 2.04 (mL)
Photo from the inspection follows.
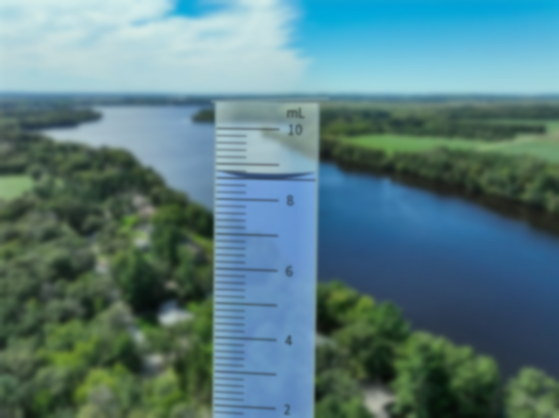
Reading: 8.6 (mL)
